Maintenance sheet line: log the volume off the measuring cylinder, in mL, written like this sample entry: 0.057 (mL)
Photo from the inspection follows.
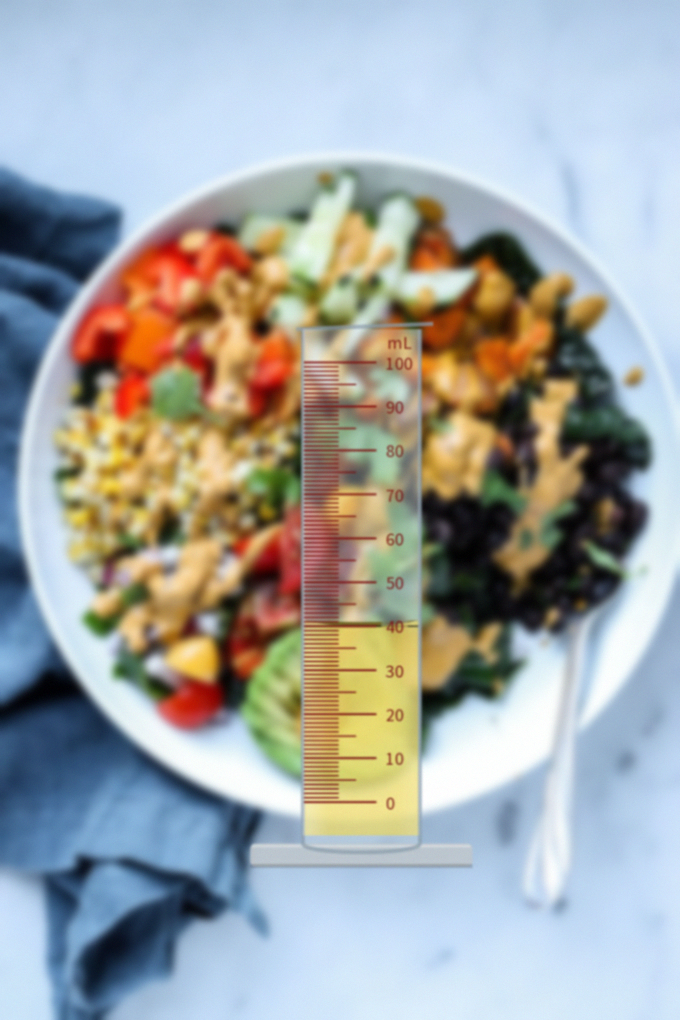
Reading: 40 (mL)
